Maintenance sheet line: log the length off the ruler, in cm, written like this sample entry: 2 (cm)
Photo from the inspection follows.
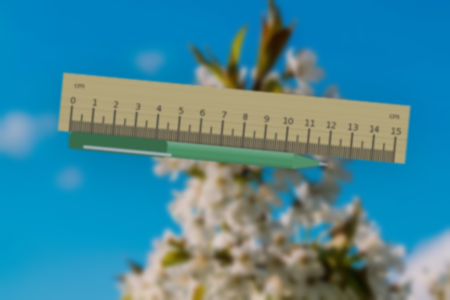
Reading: 12 (cm)
